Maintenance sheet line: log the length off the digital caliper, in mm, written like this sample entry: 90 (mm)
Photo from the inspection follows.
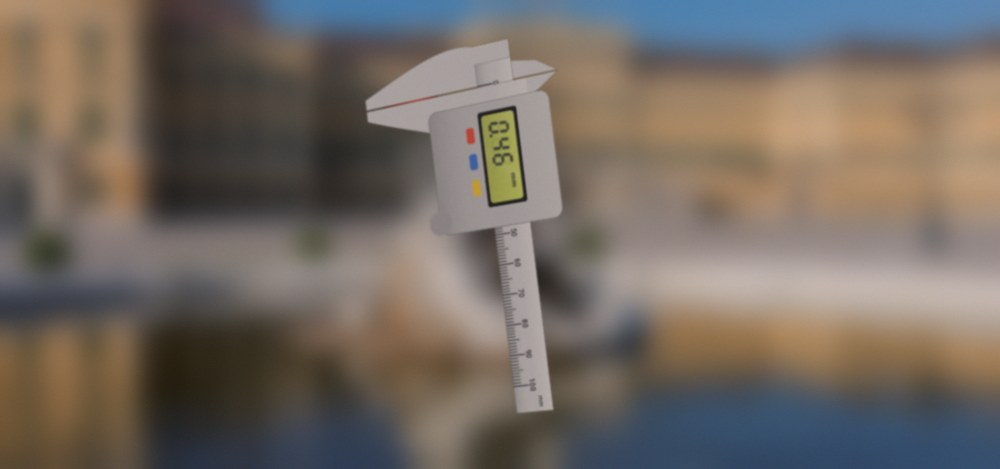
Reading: 0.46 (mm)
